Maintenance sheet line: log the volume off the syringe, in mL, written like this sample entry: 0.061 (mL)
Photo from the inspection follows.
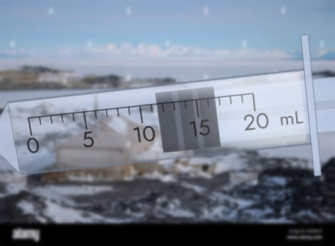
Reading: 11.5 (mL)
